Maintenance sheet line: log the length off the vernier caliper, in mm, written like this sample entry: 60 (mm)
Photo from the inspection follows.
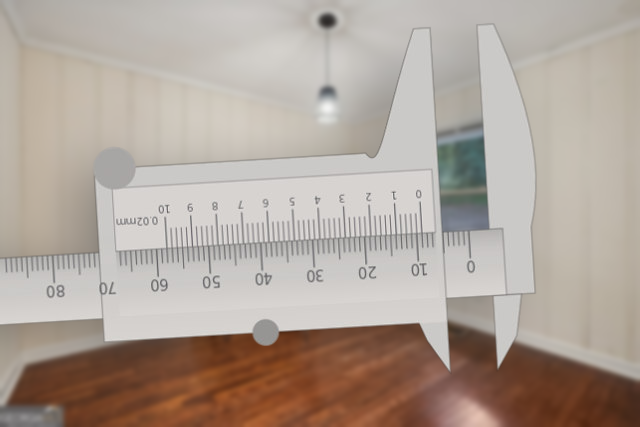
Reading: 9.0 (mm)
